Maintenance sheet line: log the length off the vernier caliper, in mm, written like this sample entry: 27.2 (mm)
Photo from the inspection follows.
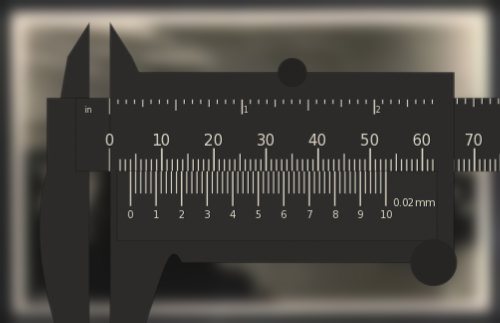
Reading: 4.0 (mm)
